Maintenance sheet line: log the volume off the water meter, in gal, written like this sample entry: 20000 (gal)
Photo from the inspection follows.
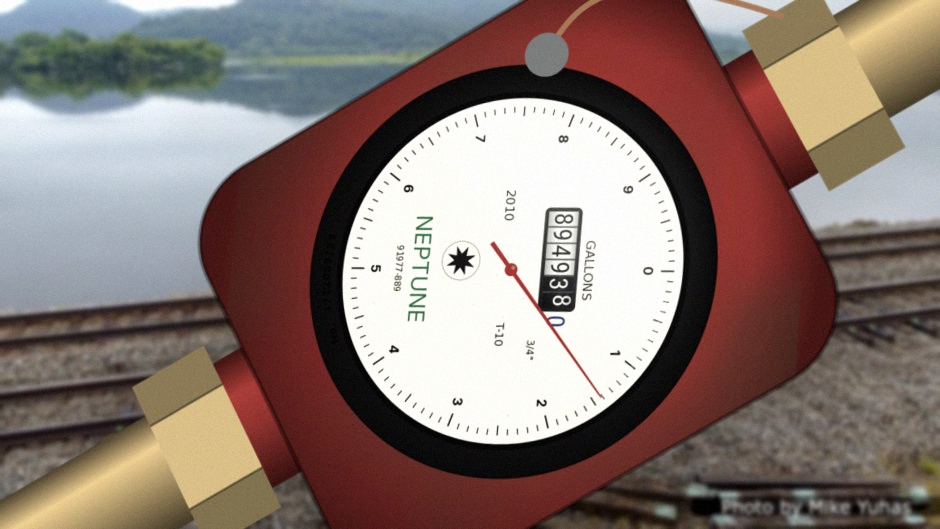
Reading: 8949381.4 (gal)
